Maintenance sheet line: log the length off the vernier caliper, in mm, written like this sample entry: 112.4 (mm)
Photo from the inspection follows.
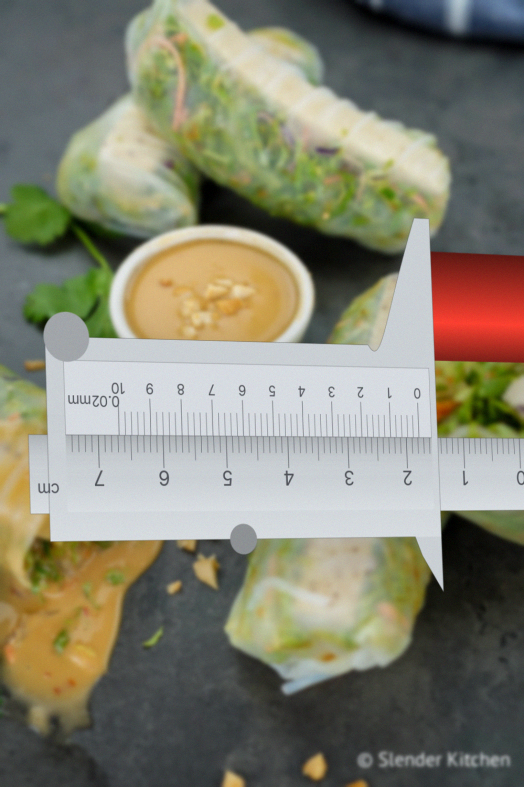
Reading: 17.8 (mm)
